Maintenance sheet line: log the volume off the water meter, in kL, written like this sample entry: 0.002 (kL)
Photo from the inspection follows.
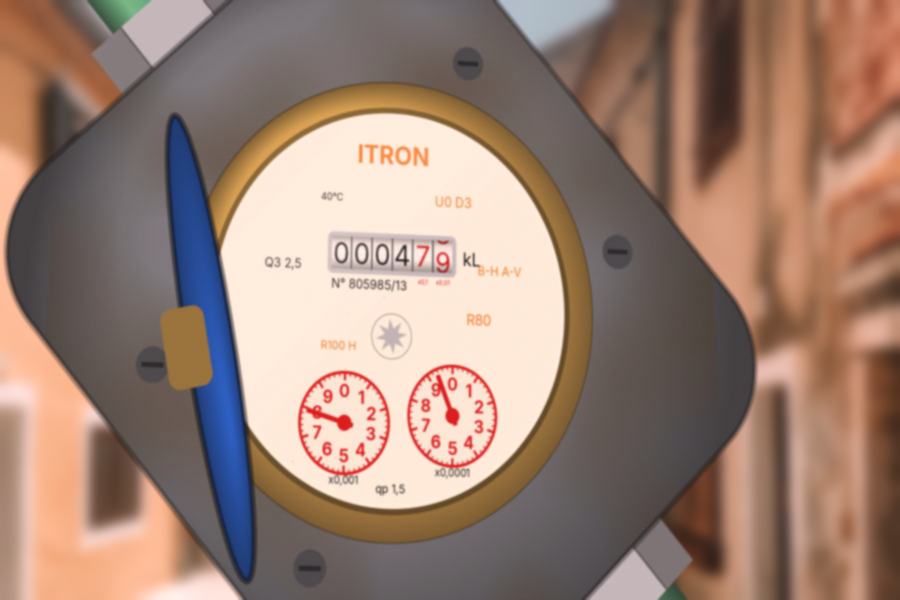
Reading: 4.7879 (kL)
